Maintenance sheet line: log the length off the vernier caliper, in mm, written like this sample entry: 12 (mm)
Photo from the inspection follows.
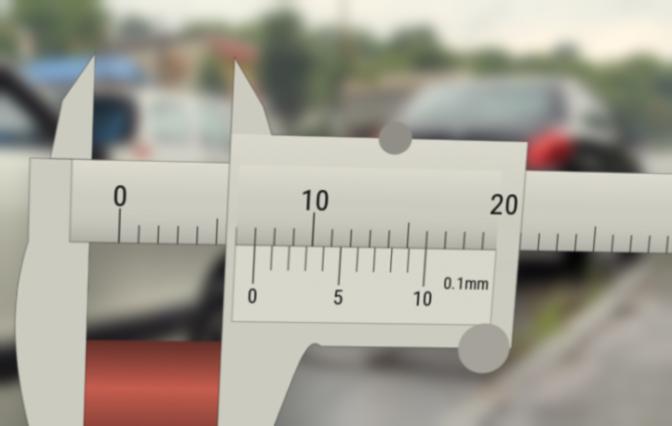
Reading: 7.0 (mm)
